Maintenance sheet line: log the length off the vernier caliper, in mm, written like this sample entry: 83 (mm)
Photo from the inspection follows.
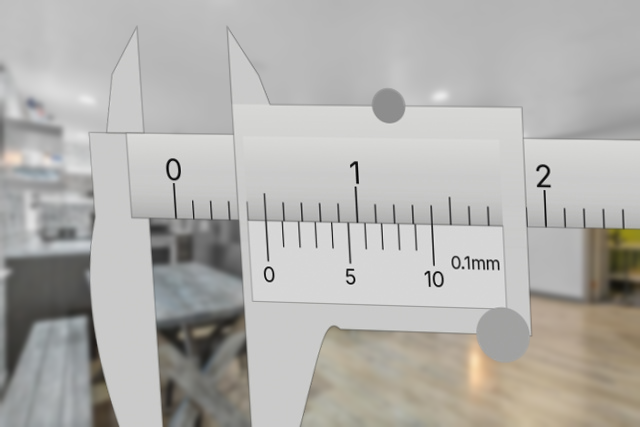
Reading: 5.0 (mm)
